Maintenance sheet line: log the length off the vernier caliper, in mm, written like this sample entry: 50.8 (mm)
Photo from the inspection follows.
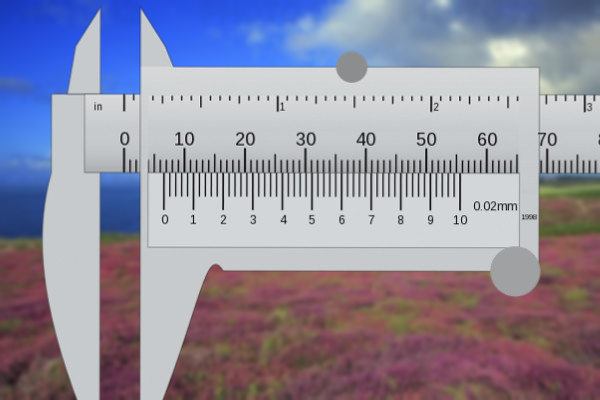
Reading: 6.6 (mm)
